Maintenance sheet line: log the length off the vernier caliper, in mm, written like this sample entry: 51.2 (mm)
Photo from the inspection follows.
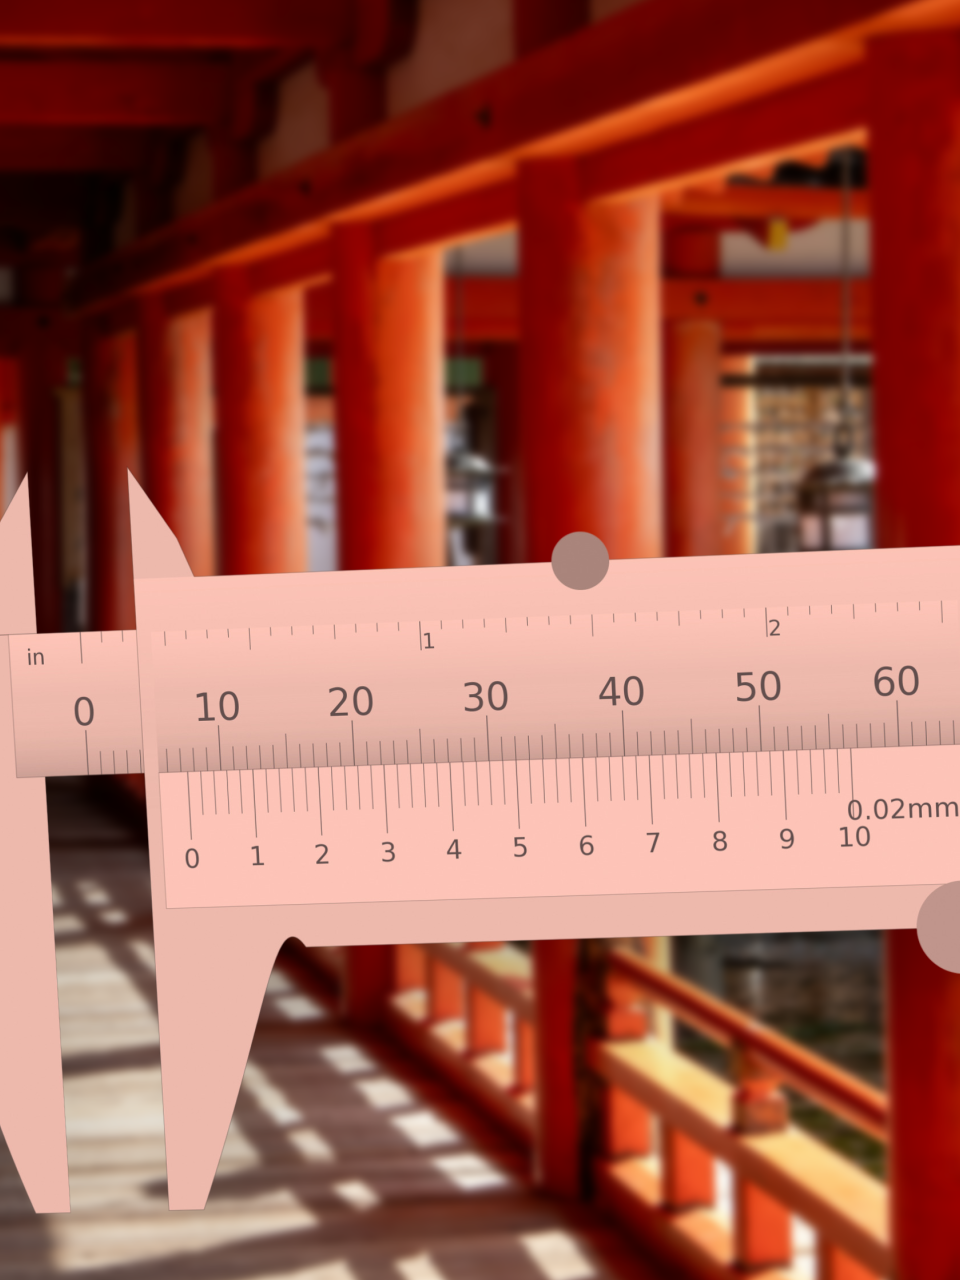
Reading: 7.5 (mm)
